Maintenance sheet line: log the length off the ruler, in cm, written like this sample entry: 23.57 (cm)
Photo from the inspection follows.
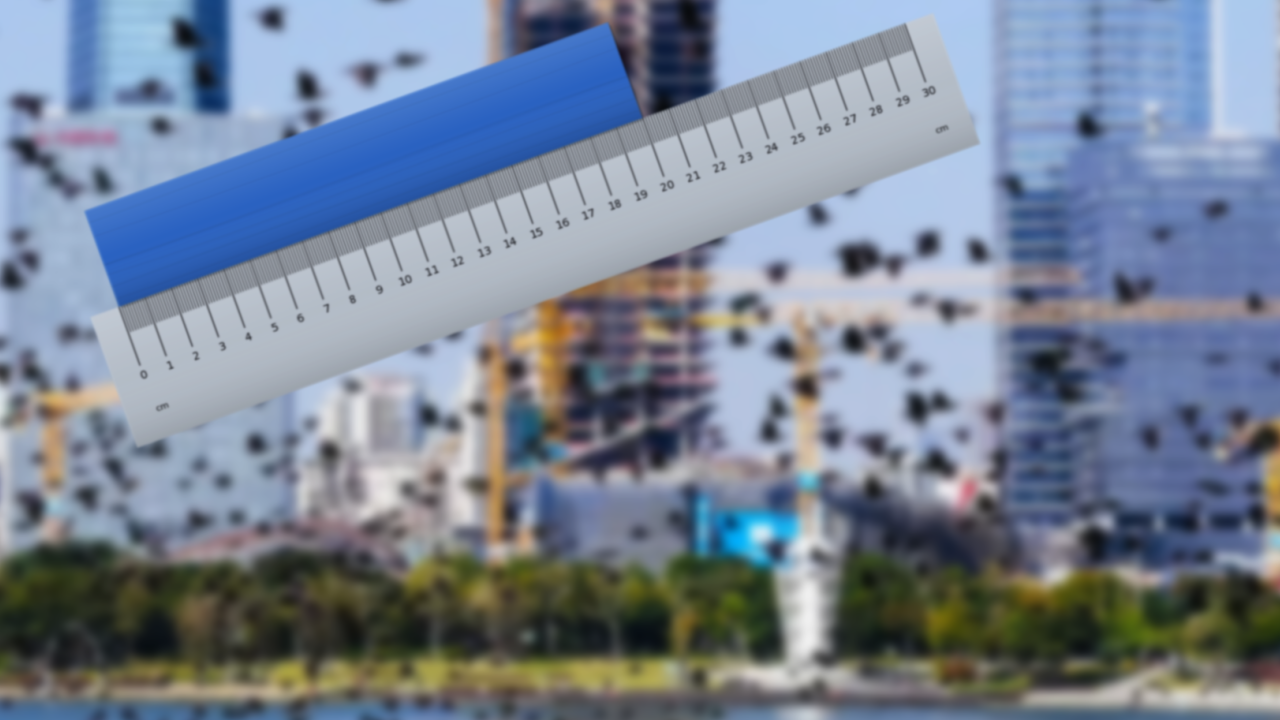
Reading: 20 (cm)
